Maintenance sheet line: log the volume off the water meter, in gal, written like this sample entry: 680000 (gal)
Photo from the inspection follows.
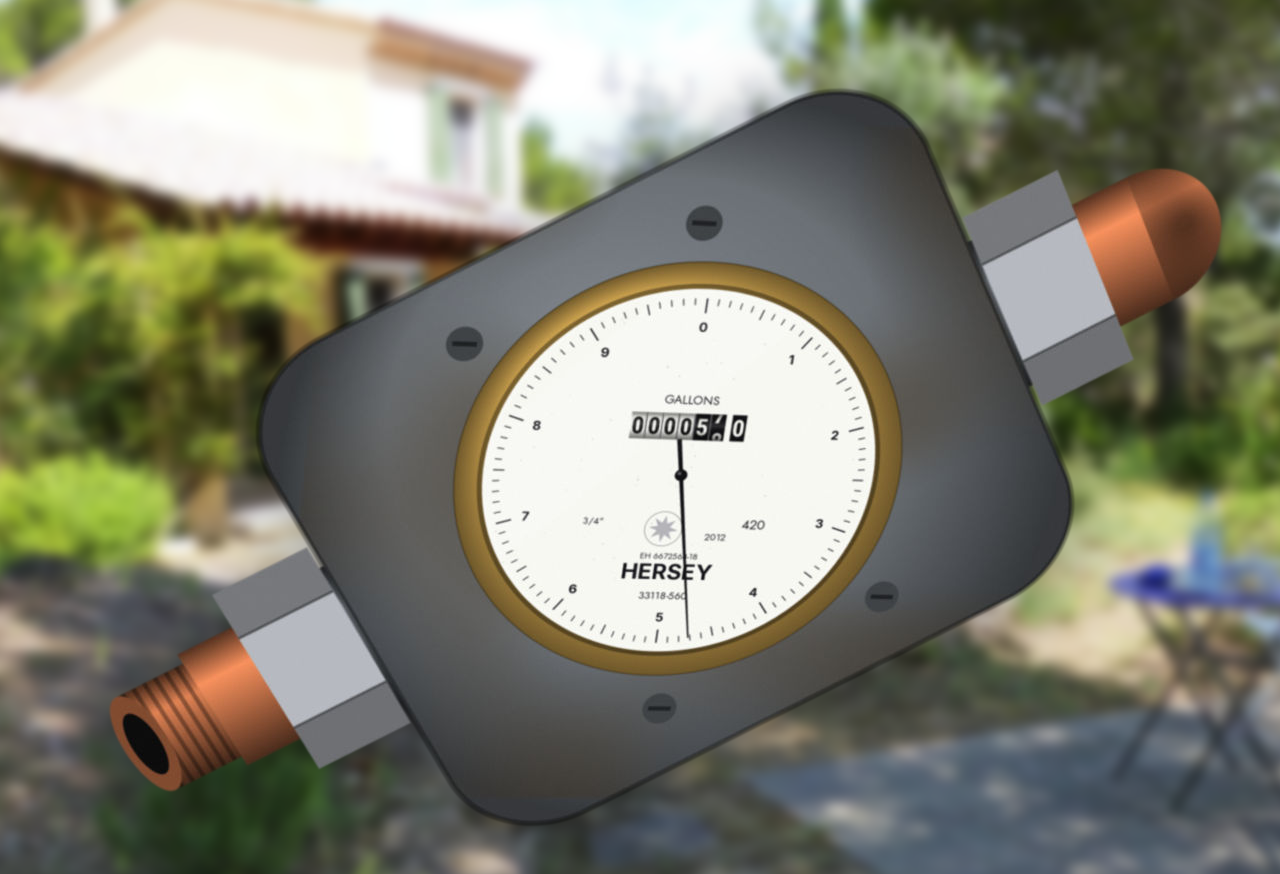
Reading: 574.7 (gal)
